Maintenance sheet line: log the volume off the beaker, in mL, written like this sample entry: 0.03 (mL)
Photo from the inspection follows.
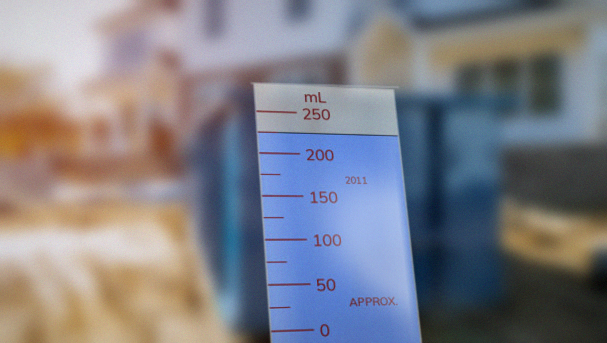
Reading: 225 (mL)
